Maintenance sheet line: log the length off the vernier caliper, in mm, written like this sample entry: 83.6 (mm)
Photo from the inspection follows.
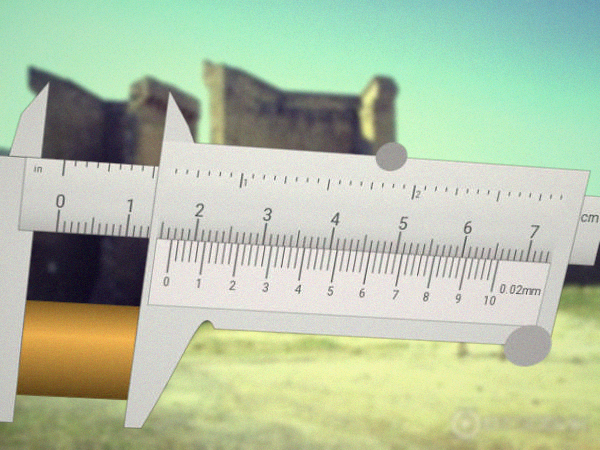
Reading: 16.6 (mm)
